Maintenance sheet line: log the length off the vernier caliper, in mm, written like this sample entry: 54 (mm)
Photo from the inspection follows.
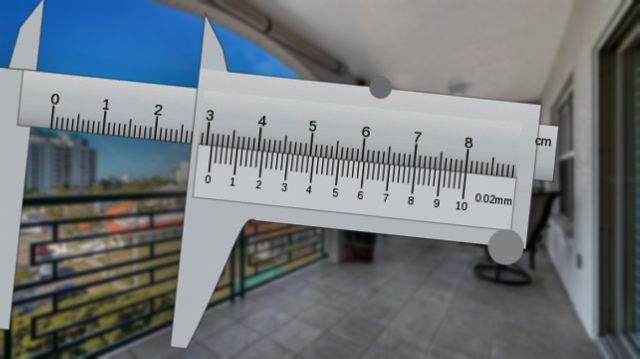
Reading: 31.0 (mm)
